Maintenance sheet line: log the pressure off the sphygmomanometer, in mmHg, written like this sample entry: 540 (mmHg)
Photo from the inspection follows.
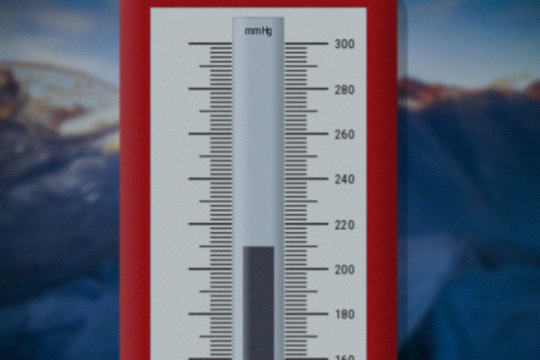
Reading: 210 (mmHg)
